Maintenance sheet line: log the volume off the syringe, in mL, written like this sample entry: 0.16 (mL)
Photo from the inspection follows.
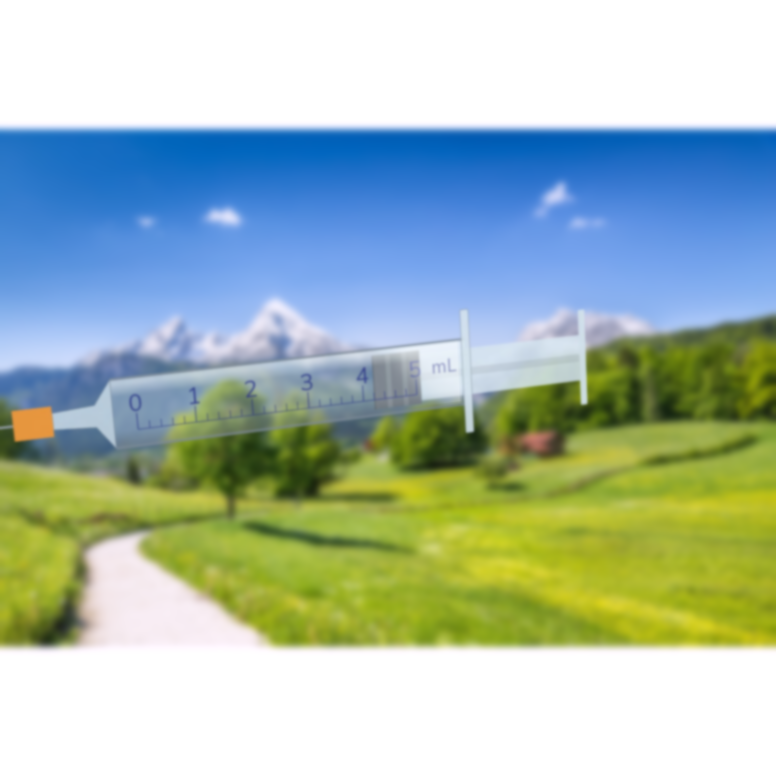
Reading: 4.2 (mL)
